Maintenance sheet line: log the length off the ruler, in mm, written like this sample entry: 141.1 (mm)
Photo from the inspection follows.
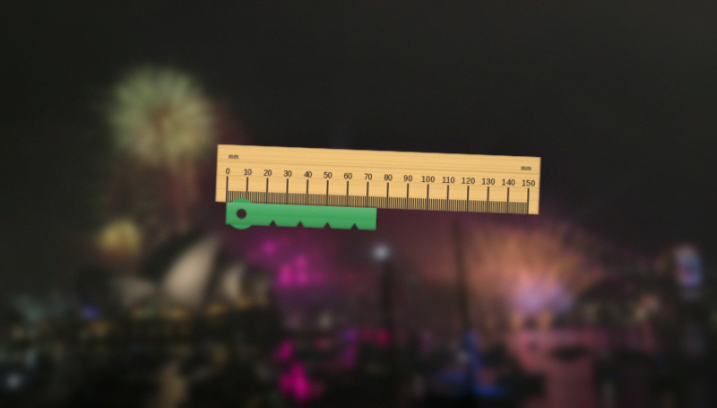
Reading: 75 (mm)
